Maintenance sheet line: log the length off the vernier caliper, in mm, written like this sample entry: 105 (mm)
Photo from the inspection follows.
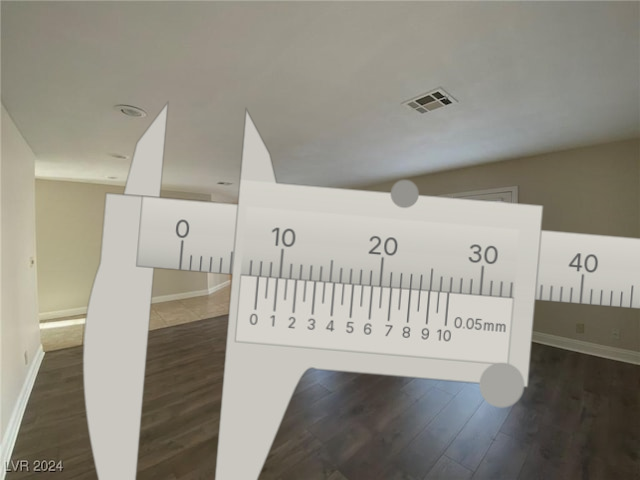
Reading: 7.8 (mm)
